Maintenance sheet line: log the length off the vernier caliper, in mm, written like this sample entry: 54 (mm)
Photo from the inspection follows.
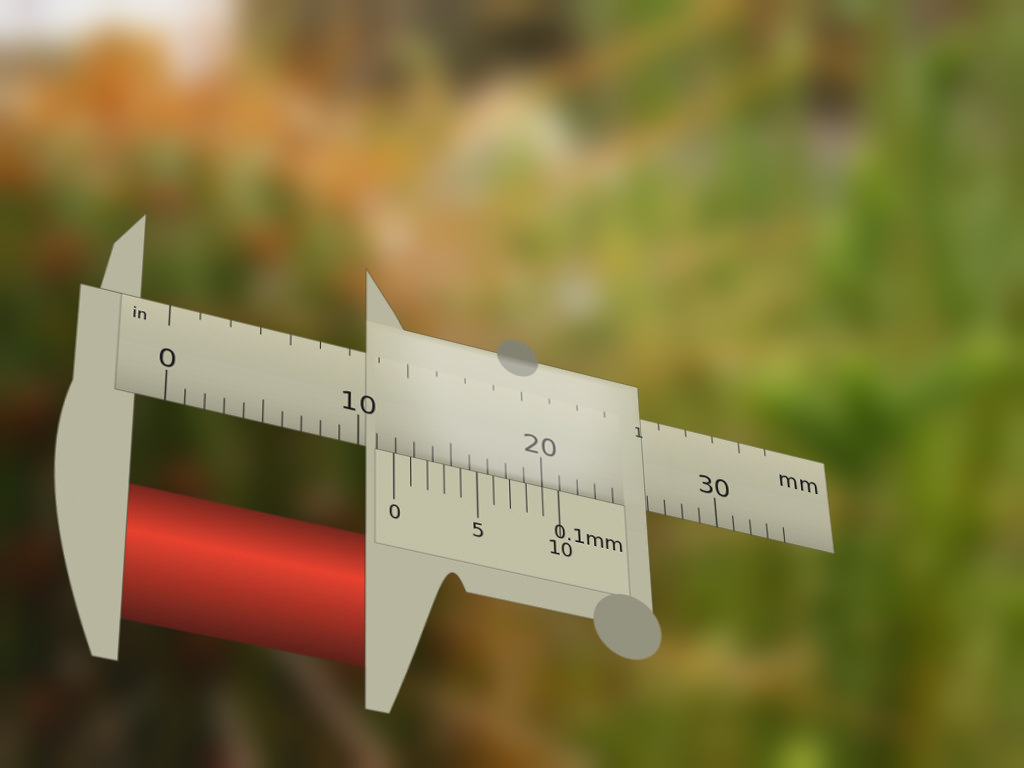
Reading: 11.9 (mm)
